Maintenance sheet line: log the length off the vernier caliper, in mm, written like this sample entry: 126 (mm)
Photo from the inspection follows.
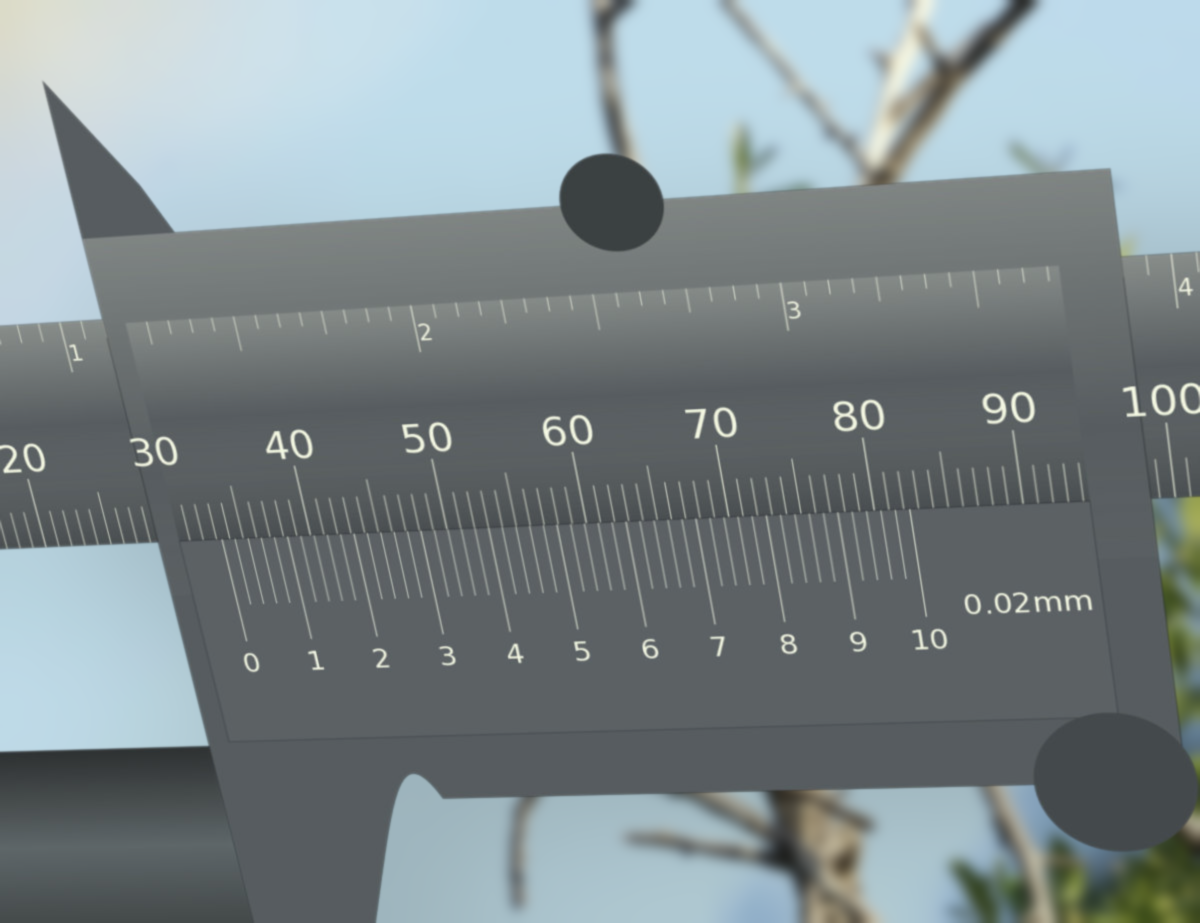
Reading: 33.4 (mm)
